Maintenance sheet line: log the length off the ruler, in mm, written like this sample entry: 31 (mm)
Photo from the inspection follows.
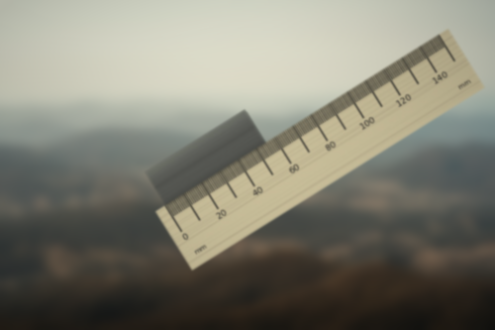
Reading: 55 (mm)
